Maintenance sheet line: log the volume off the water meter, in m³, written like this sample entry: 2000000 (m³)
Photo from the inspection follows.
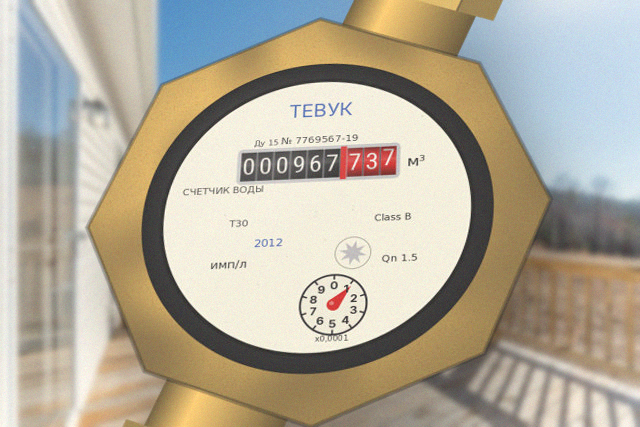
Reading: 967.7371 (m³)
